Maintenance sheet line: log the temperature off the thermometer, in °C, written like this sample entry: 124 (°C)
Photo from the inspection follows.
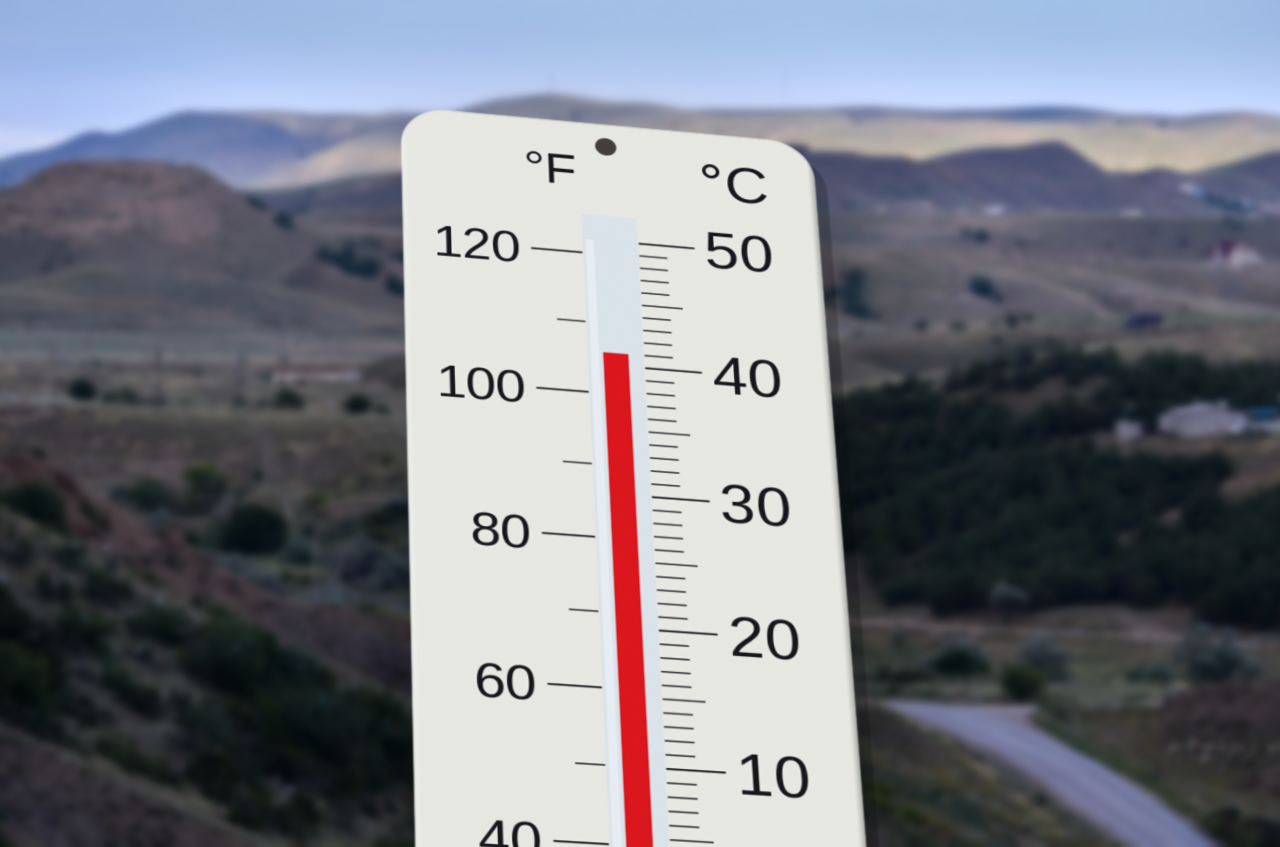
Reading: 41 (°C)
